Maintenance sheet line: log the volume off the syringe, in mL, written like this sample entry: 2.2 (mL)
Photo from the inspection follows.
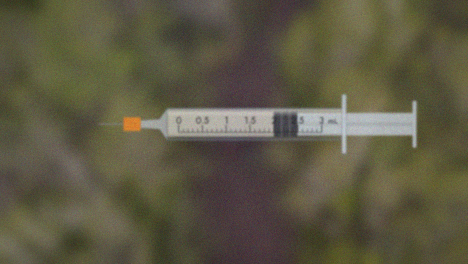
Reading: 2 (mL)
